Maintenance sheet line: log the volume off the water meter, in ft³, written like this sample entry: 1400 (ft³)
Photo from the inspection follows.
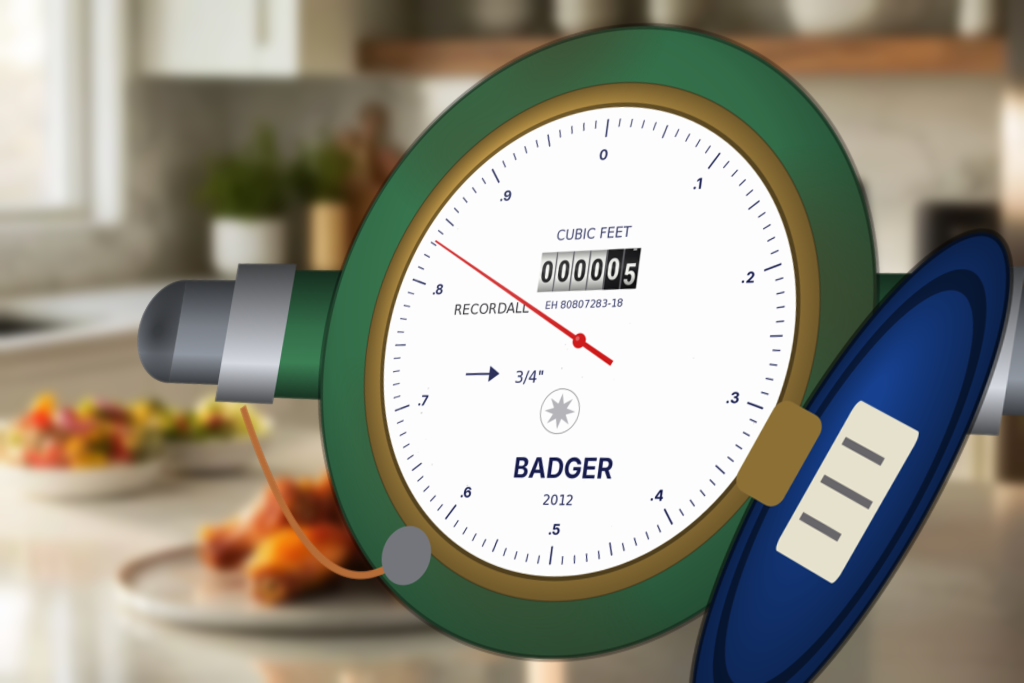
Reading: 4.83 (ft³)
